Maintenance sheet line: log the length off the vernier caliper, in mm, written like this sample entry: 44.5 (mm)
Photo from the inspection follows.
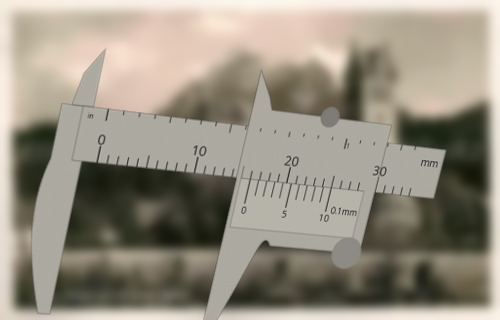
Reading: 16.0 (mm)
